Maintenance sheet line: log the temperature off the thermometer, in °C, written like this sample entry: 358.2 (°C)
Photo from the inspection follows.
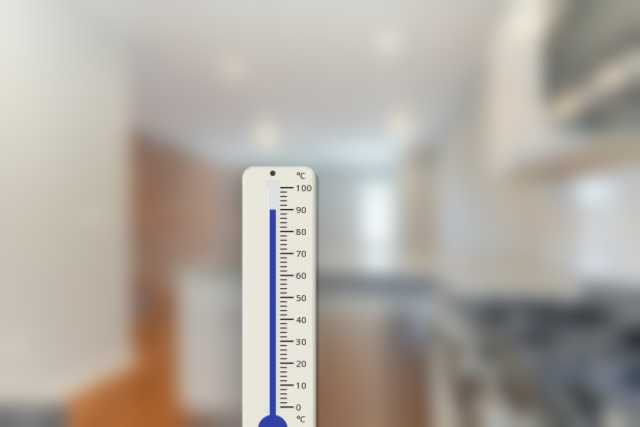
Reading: 90 (°C)
